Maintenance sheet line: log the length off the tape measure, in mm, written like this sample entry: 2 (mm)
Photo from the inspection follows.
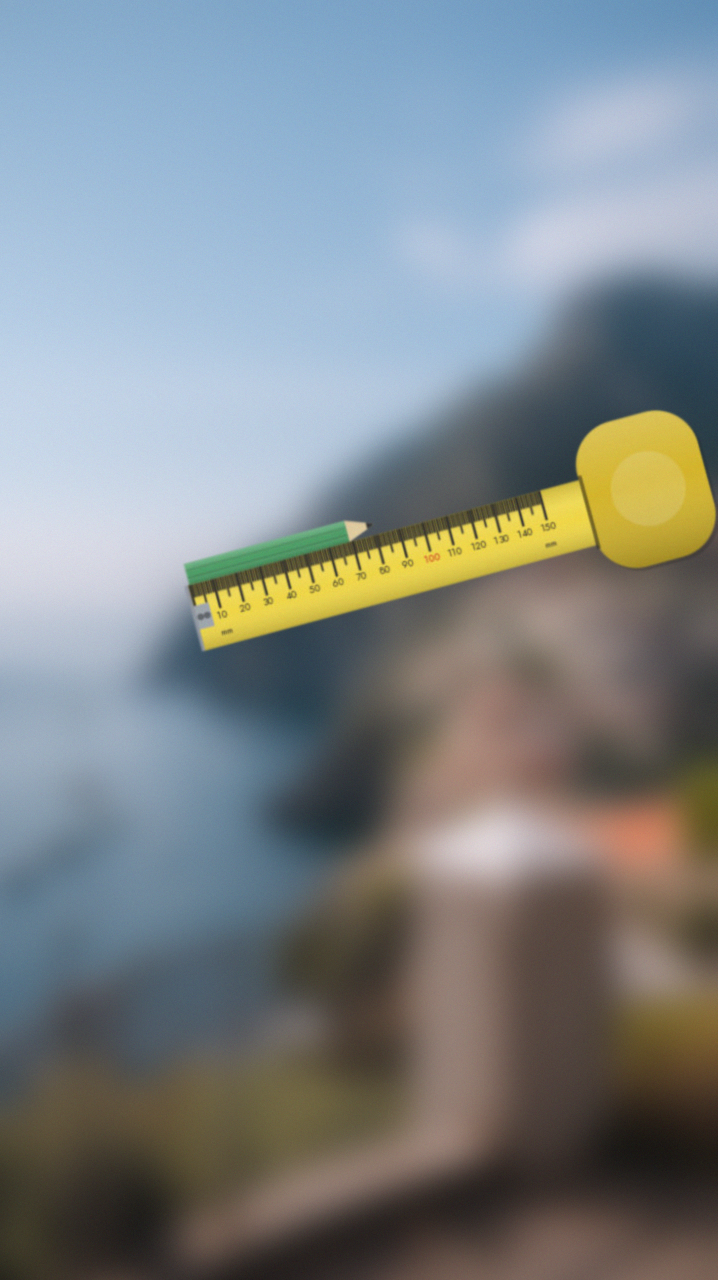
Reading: 80 (mm)
